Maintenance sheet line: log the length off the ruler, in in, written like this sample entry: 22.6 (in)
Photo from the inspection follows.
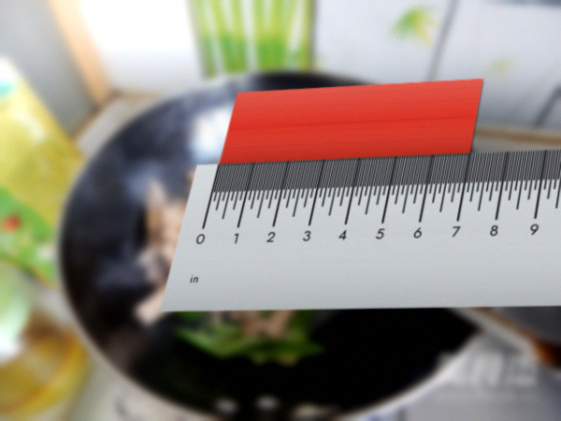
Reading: 7 (in)
